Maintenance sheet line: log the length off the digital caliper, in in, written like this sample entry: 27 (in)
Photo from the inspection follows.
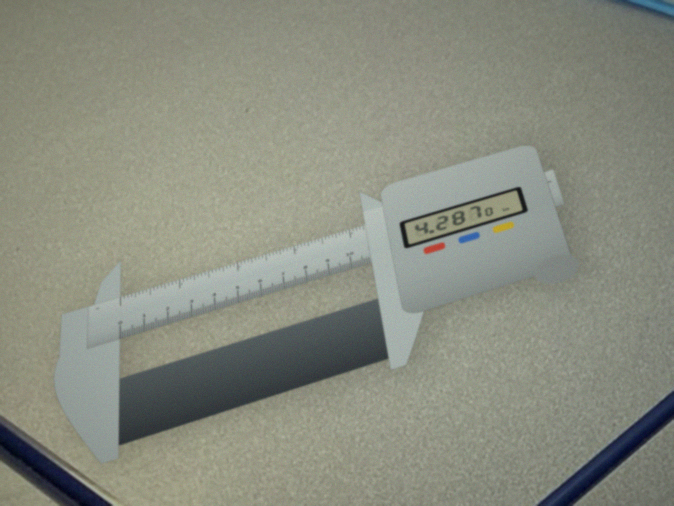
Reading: 4.2870 (in)
